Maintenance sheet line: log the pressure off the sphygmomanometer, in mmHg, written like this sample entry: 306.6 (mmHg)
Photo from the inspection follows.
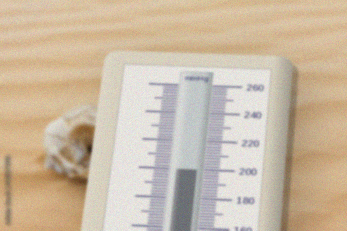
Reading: 200 (mmHg)
